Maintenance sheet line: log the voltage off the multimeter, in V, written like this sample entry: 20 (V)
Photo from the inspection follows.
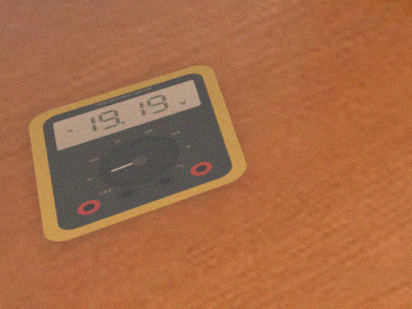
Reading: -19.19 (V)
